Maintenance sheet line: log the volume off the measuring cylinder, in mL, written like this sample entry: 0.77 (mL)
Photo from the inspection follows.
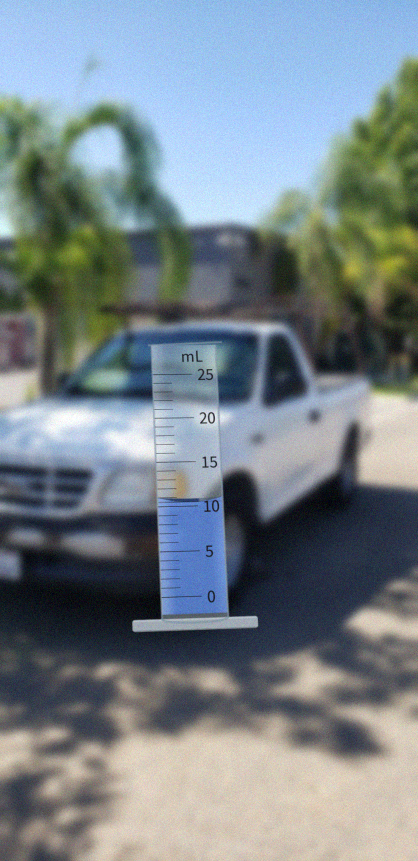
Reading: 10.5 (mL)
